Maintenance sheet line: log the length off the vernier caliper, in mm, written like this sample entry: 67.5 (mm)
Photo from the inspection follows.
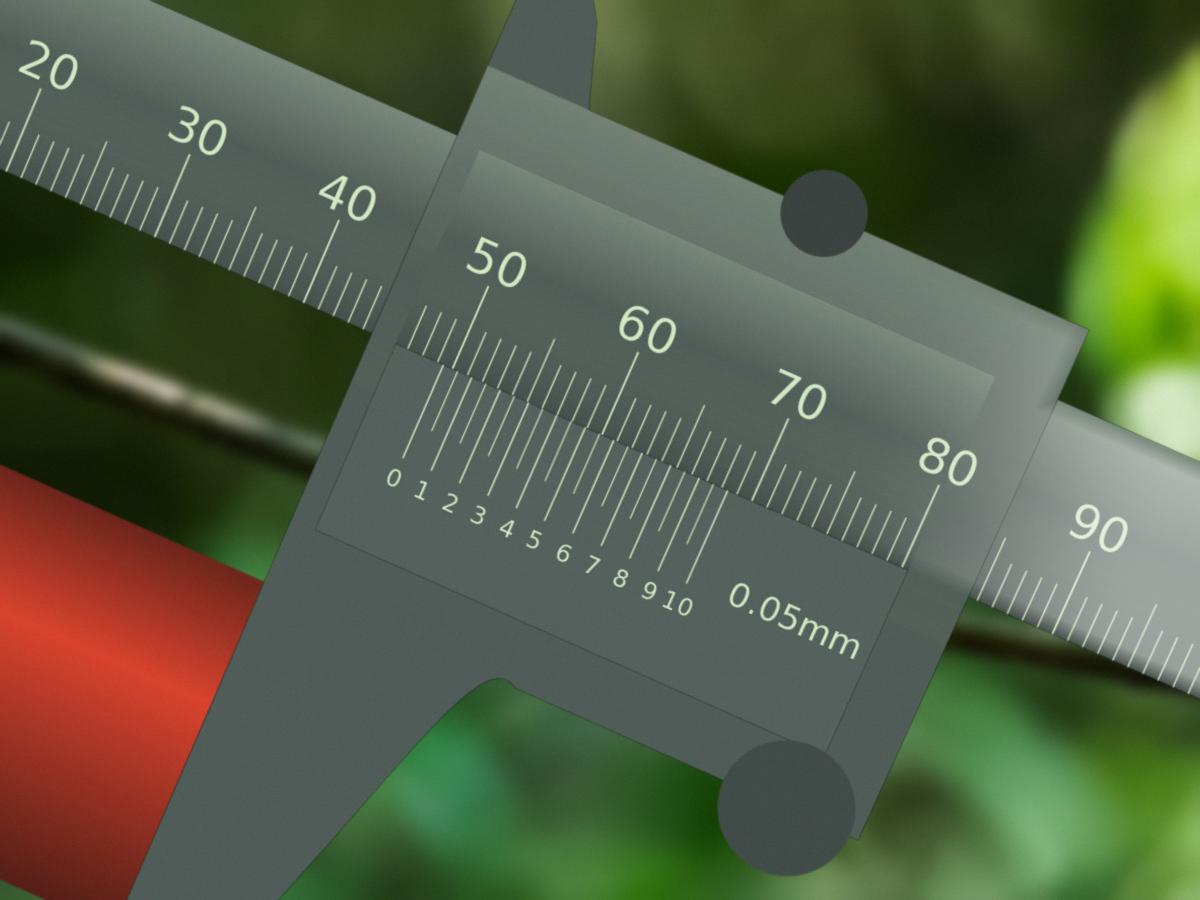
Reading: 49.4 (mm)
